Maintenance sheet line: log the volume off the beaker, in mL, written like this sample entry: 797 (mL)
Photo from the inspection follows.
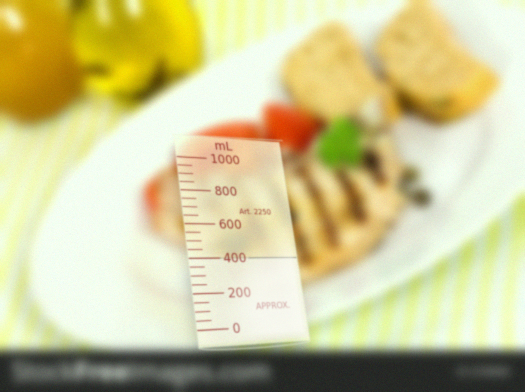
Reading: 400 (mL)
